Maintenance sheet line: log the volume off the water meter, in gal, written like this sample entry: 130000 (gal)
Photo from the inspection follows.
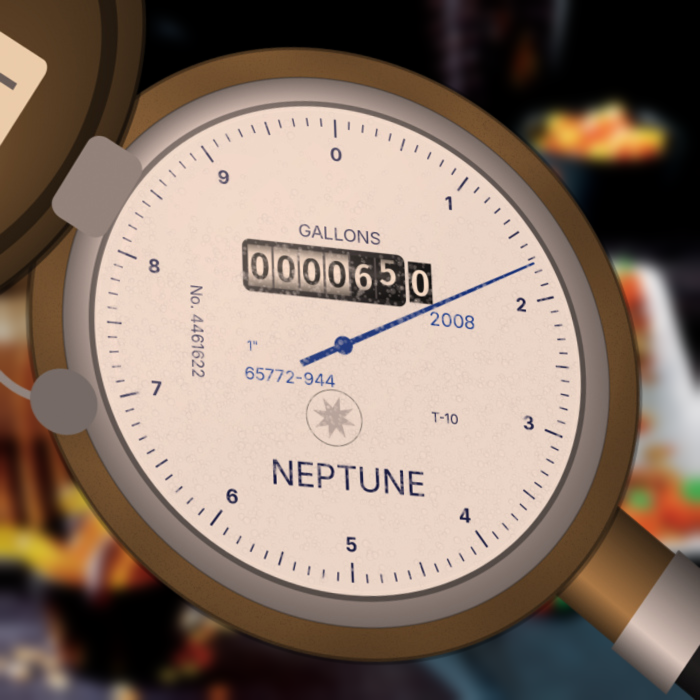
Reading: 651.7 (gal)
